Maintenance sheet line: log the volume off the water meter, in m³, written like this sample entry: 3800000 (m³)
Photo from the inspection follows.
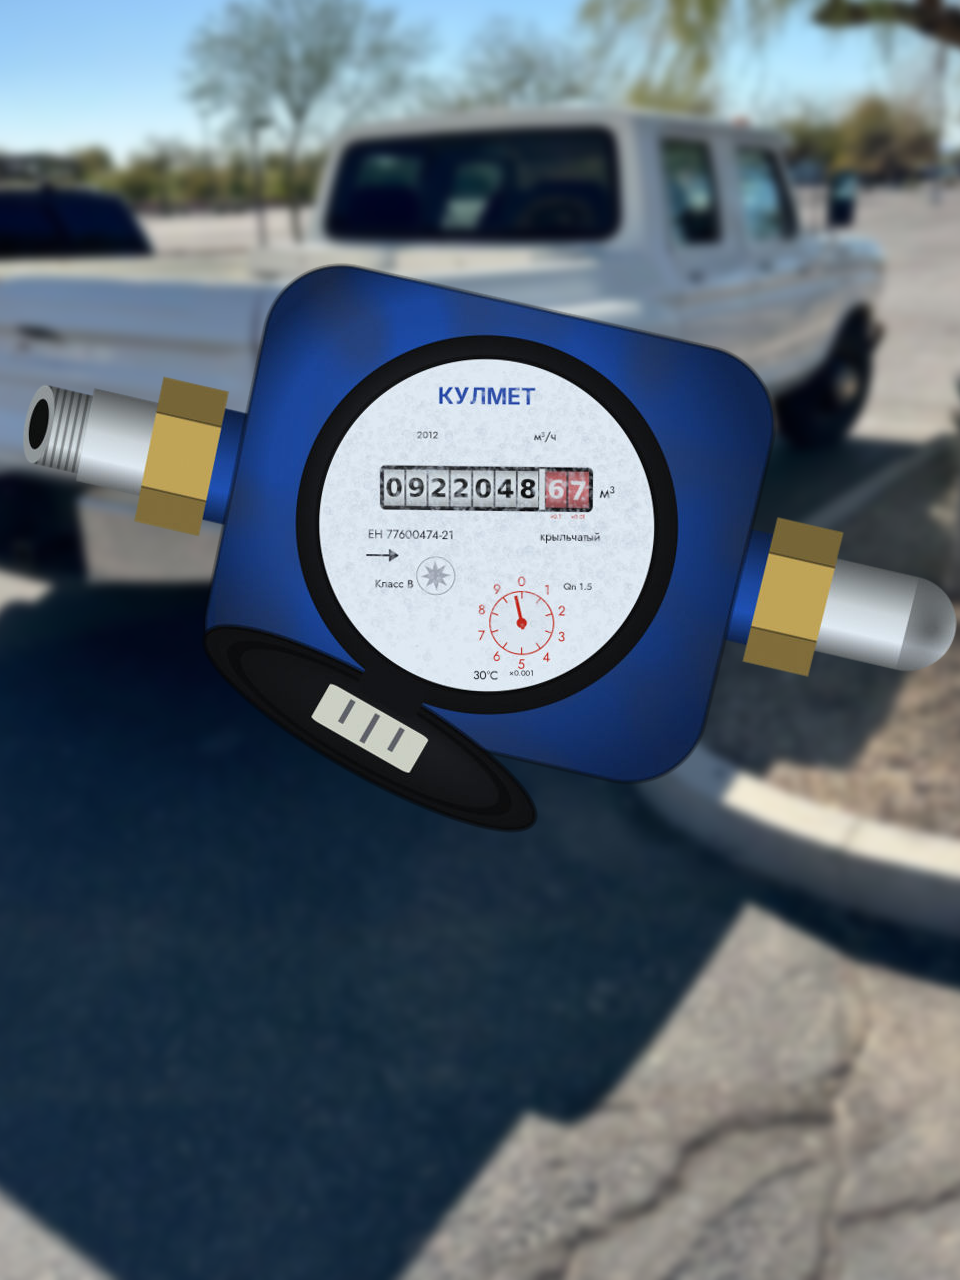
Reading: 922048.669 (m³)
